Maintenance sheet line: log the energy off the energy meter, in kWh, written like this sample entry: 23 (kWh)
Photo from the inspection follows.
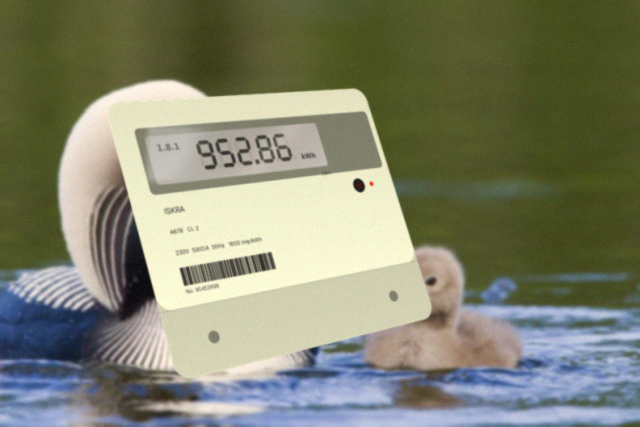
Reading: 952.86 (kWh)
